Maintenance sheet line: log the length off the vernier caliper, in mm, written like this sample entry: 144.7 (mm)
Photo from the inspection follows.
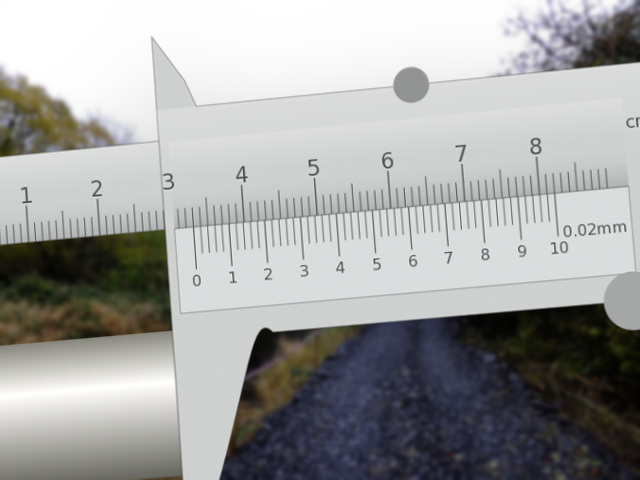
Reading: 33.0 (mm)
